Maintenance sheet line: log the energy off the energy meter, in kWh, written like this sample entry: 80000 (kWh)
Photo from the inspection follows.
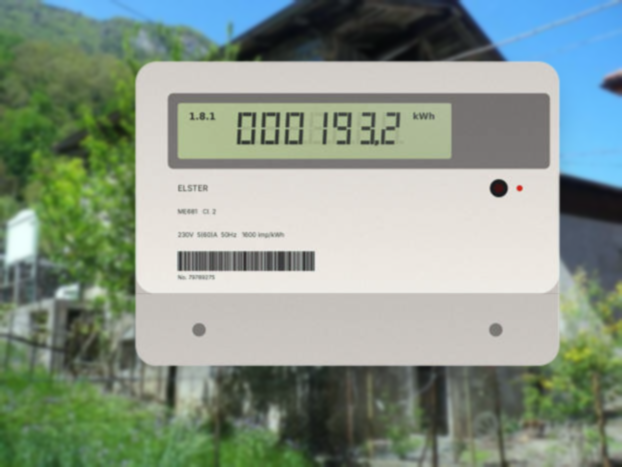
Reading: 193.2 (kWh)
